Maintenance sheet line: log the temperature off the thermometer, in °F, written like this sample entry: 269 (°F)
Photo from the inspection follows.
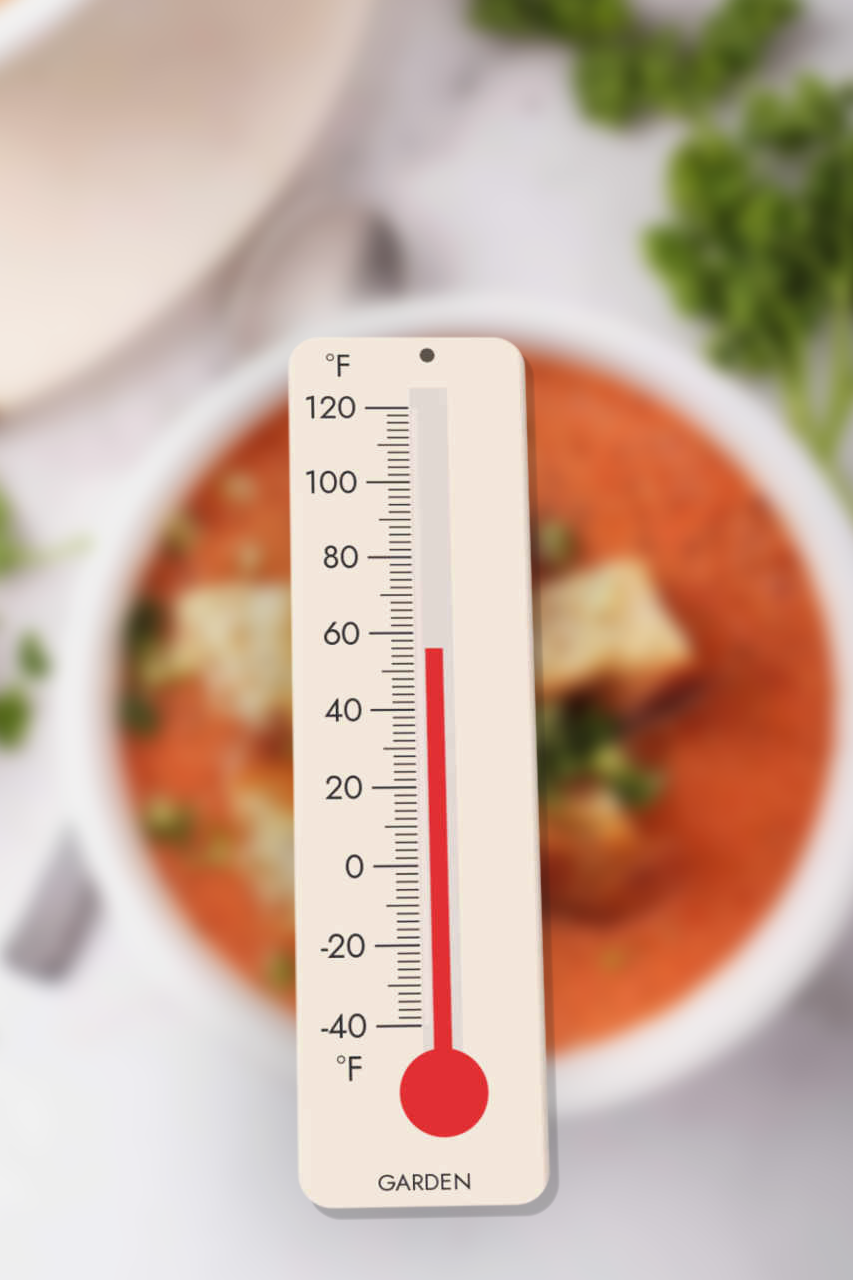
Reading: 56 (°F)
